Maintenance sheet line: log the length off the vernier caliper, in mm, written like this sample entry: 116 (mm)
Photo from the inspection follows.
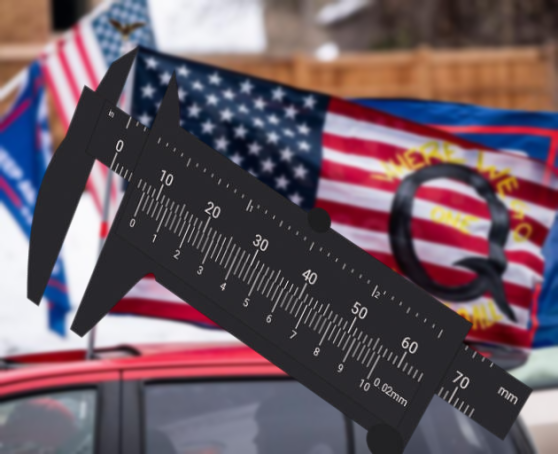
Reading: 7.4 (mm)
